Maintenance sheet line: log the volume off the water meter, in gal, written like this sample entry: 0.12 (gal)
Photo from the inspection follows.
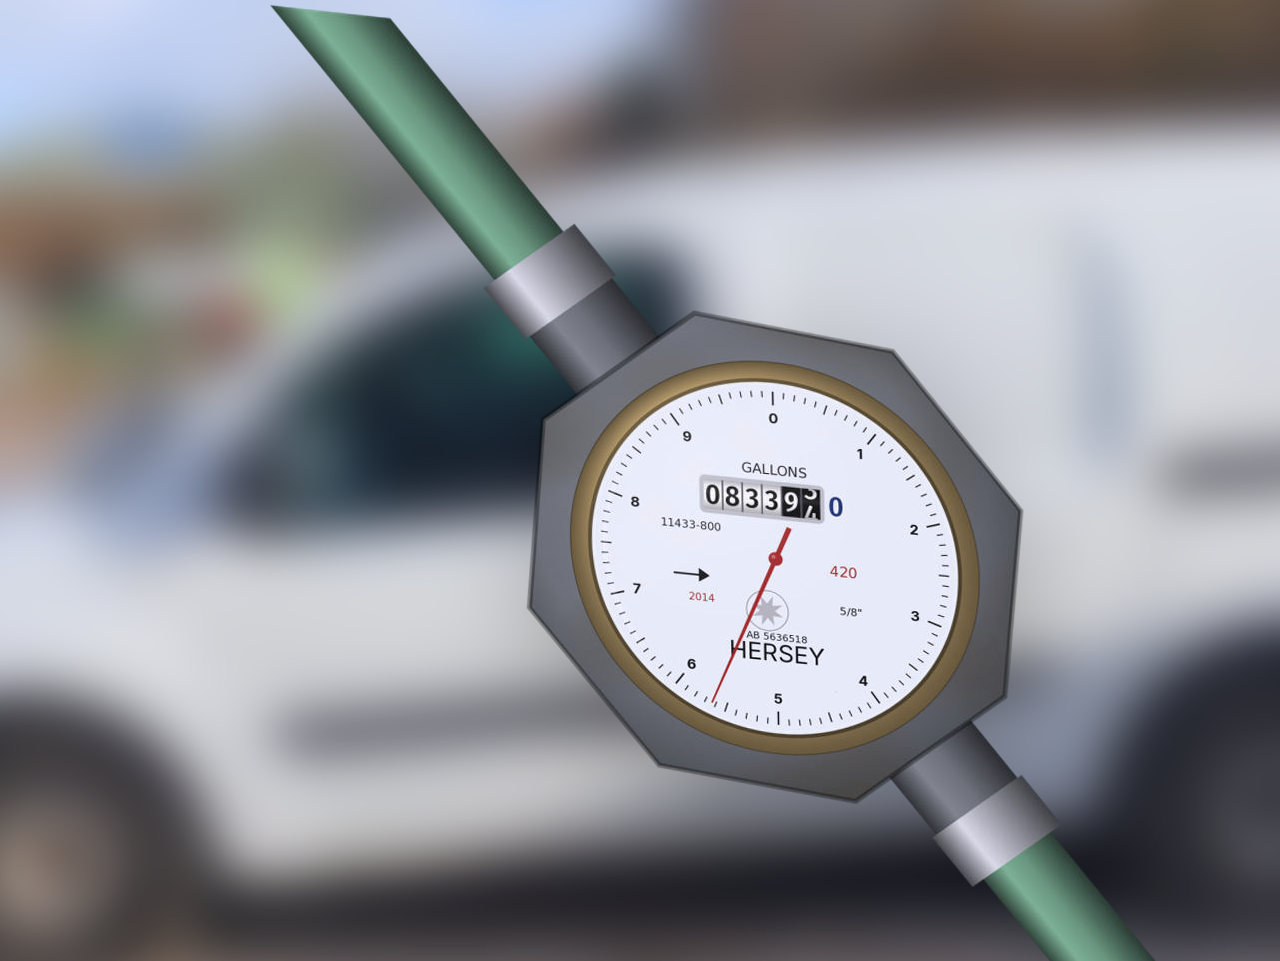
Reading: 833935.6 (gal)
